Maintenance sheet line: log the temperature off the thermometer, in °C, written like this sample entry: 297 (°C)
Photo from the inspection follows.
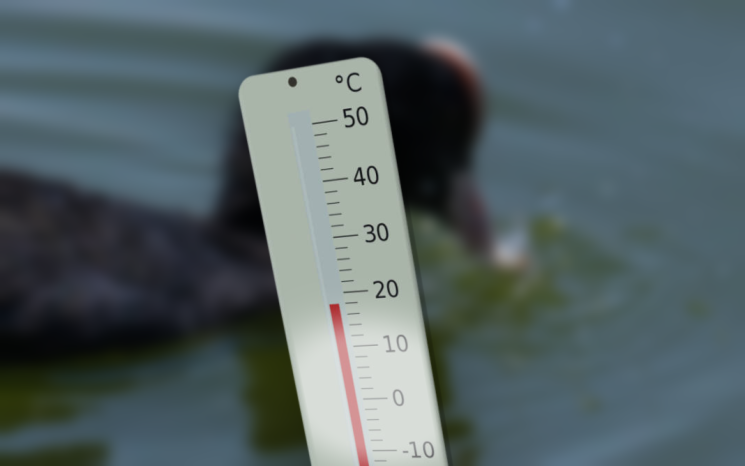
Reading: 18 (°C)
